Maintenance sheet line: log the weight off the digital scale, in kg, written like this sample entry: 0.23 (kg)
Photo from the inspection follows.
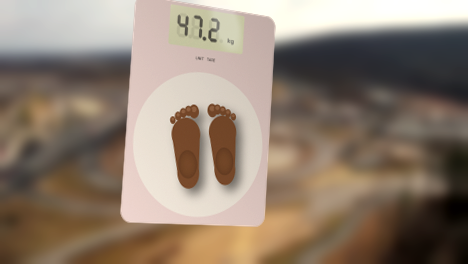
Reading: 47.2 (kg)
